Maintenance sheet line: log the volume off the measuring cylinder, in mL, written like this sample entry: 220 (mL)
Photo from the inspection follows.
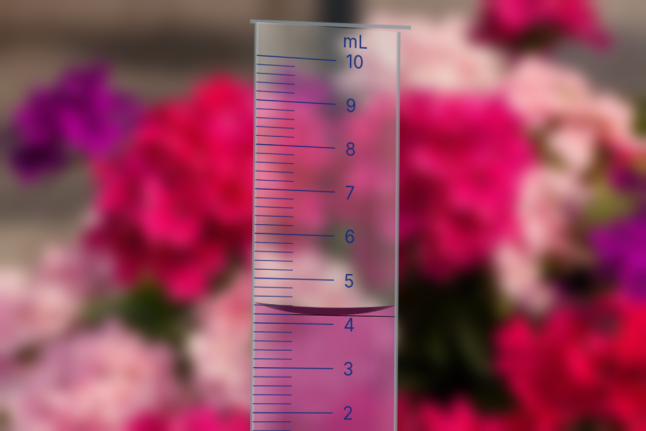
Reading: 4.2 (mL)
